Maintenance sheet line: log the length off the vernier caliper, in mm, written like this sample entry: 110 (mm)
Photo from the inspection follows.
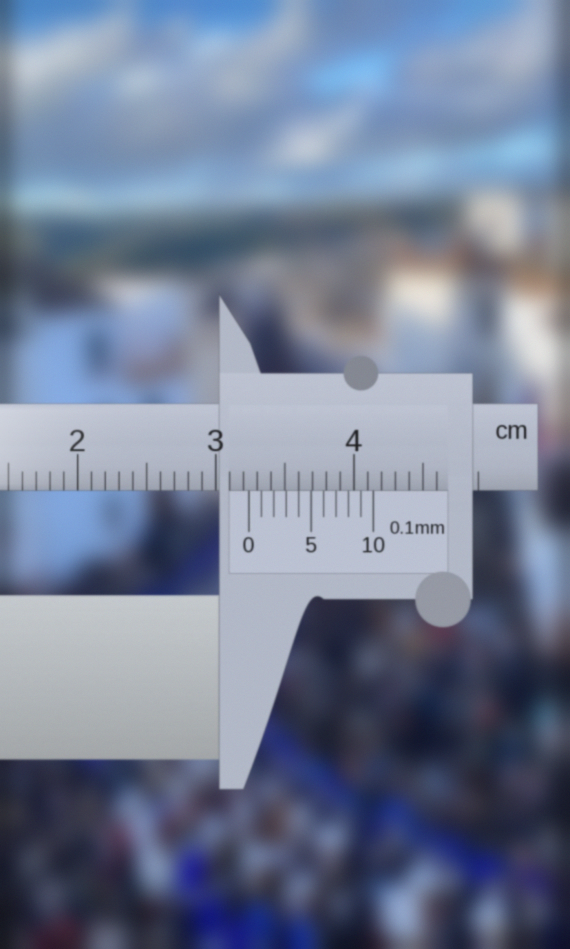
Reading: 32.4 (mm)
